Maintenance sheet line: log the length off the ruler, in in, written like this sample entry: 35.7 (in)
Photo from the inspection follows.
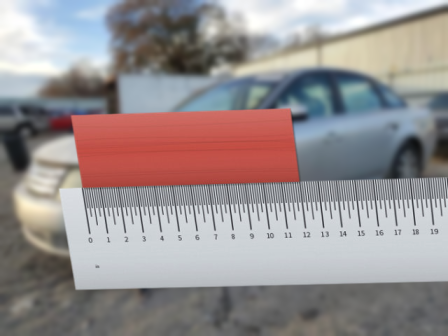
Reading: 12 (in)
